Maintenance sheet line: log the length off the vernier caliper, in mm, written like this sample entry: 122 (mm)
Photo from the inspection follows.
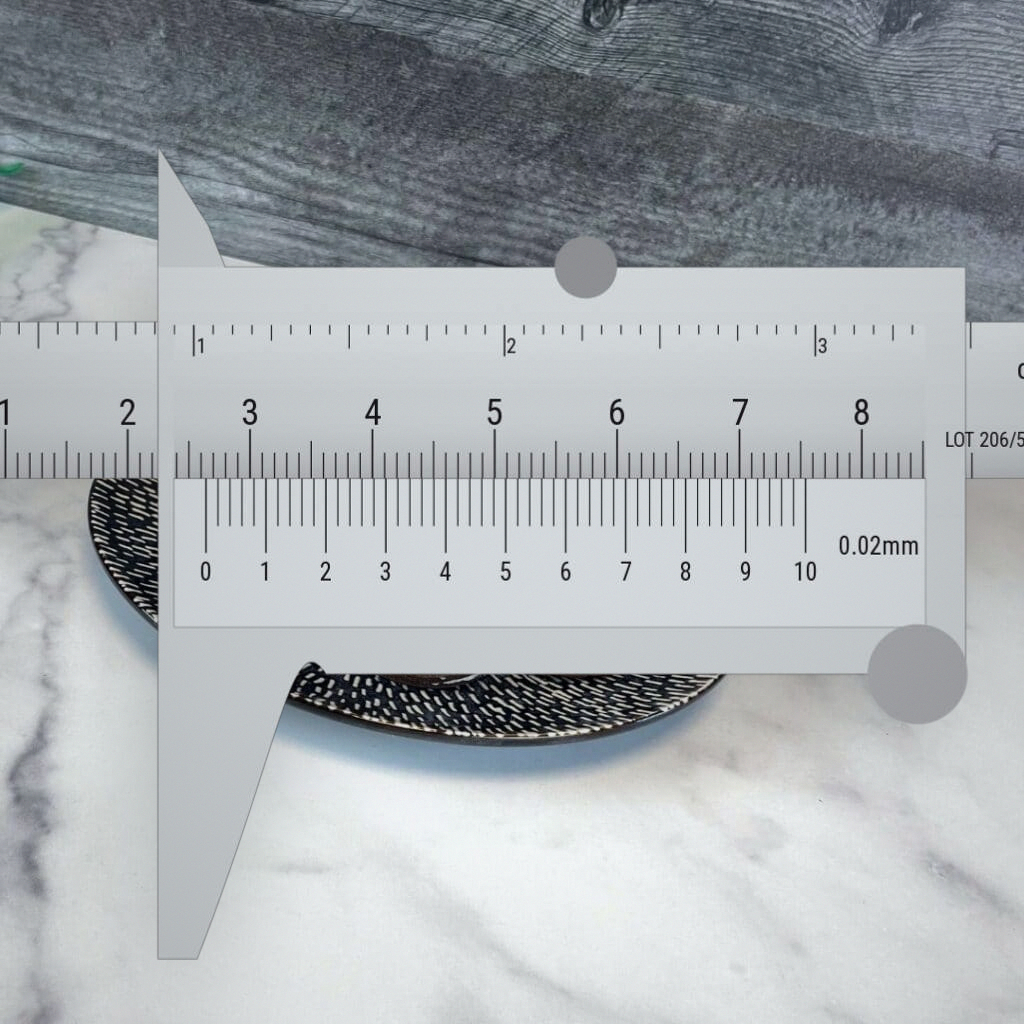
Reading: 26.4 (mm)
